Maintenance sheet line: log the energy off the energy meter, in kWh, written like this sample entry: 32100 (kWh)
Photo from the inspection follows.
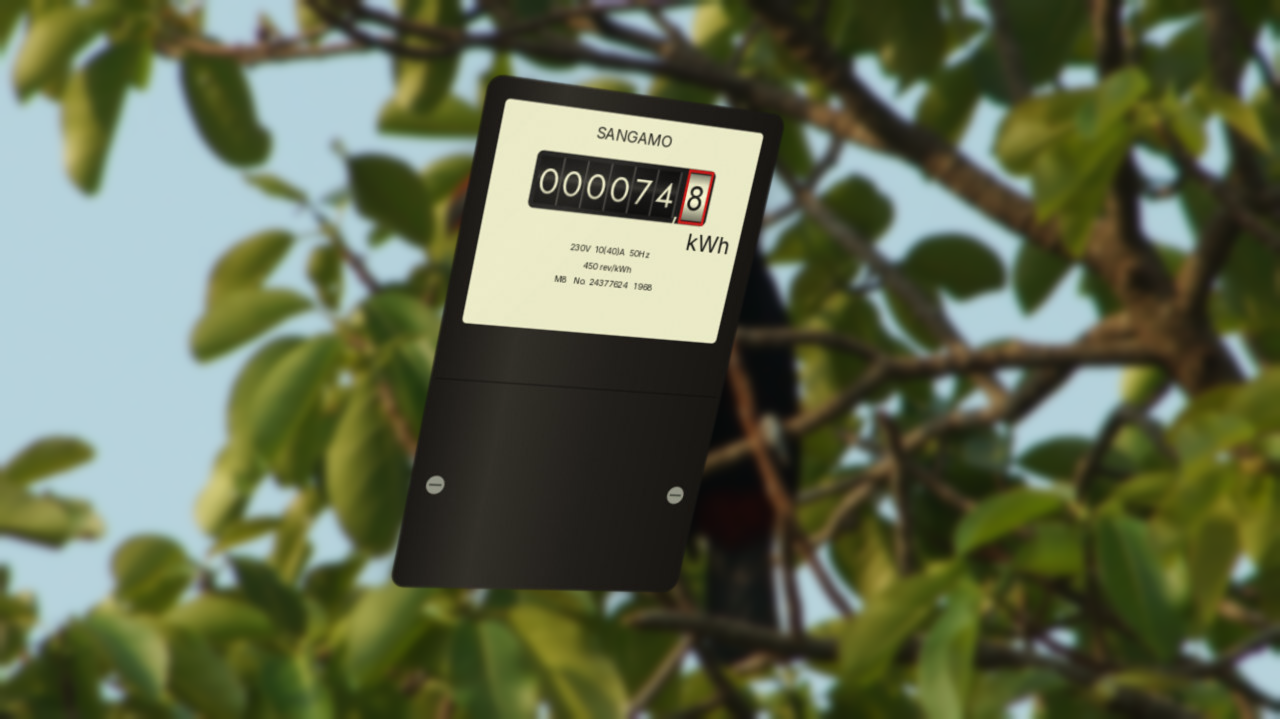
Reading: 74.8 (kWh)
